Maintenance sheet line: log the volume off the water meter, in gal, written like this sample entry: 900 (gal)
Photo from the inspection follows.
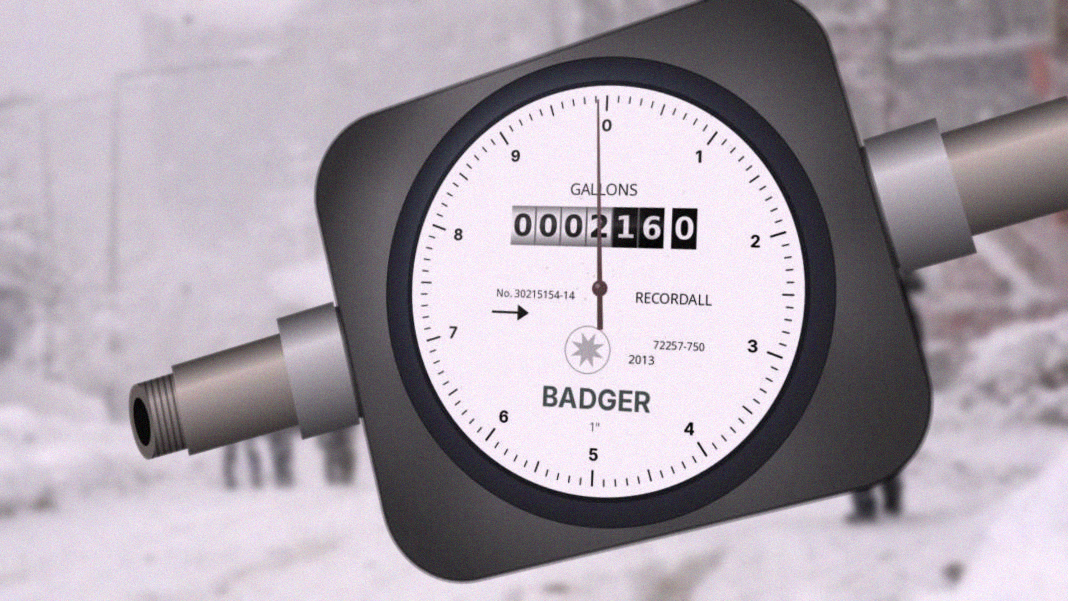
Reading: 2159.9 (gal)
